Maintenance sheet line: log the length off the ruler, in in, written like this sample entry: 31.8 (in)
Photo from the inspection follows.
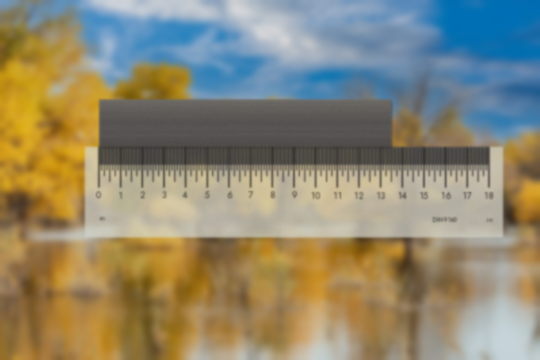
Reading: 13.5 (in)
